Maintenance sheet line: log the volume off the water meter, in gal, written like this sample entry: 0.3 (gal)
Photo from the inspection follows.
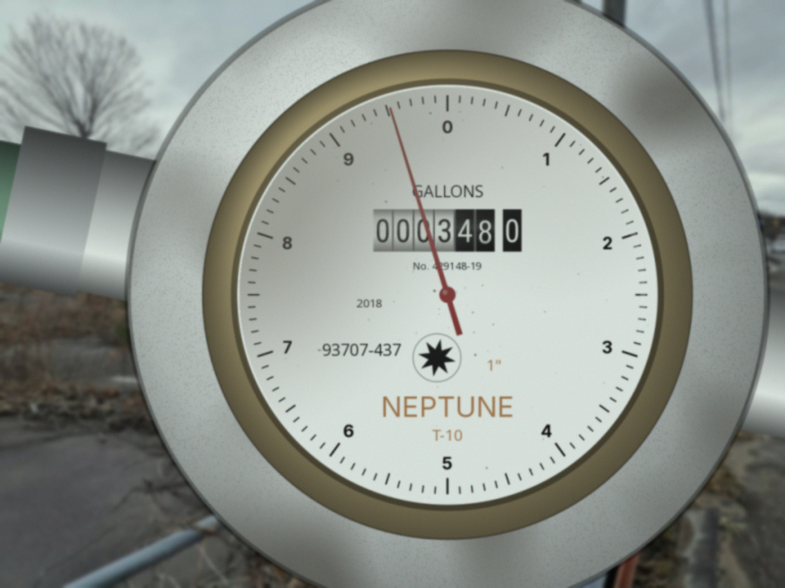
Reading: 3479.5 (gal)
